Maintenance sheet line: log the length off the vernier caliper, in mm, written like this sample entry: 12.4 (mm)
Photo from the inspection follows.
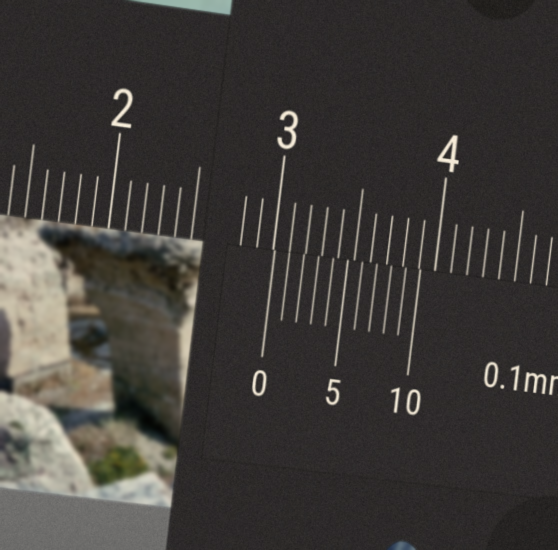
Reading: 30.1 (mm)
